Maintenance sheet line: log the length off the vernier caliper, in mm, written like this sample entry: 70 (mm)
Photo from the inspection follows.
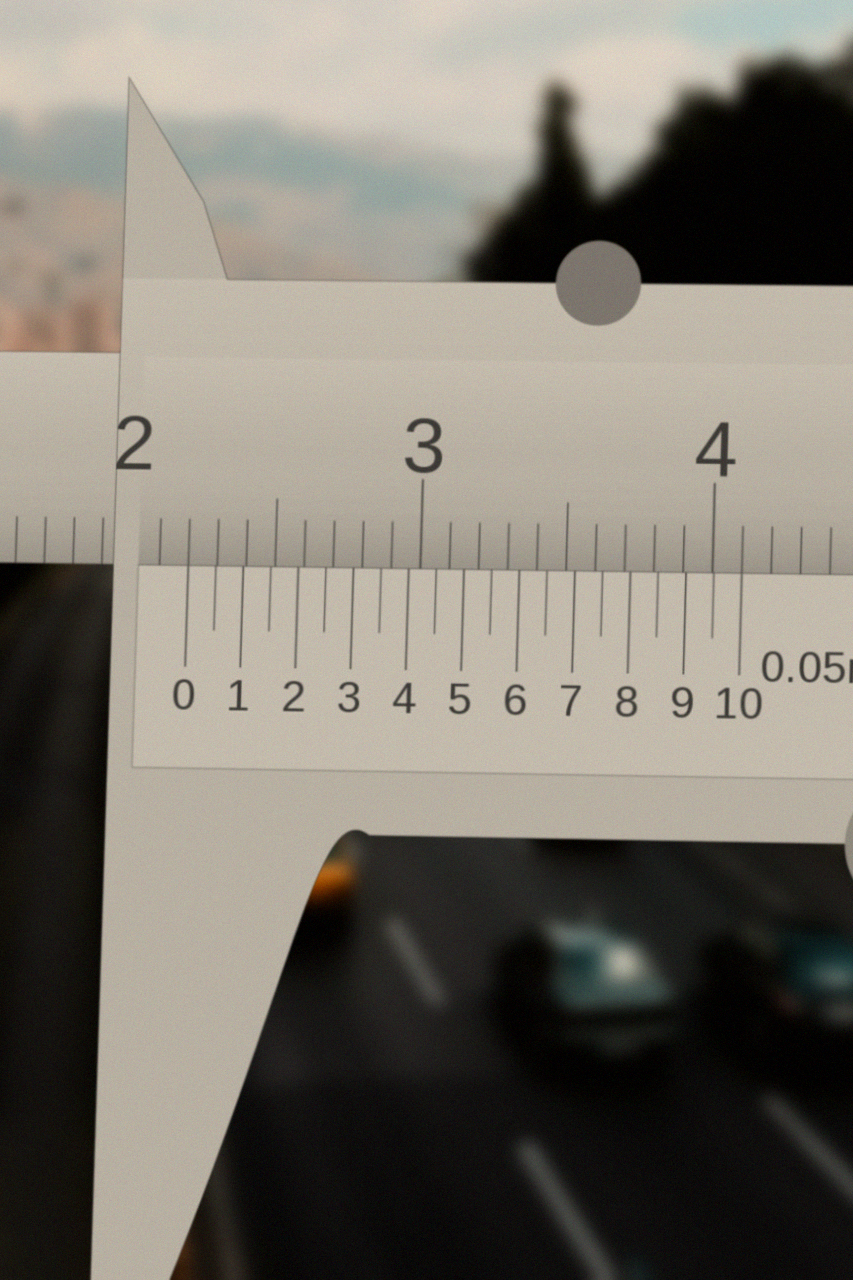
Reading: 22.00 (mm)
